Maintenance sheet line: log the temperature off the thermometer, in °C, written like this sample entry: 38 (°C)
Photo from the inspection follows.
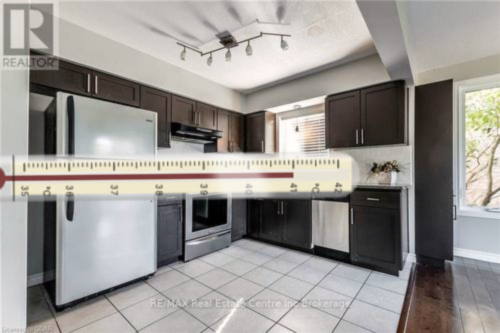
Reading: 41 (°C)
